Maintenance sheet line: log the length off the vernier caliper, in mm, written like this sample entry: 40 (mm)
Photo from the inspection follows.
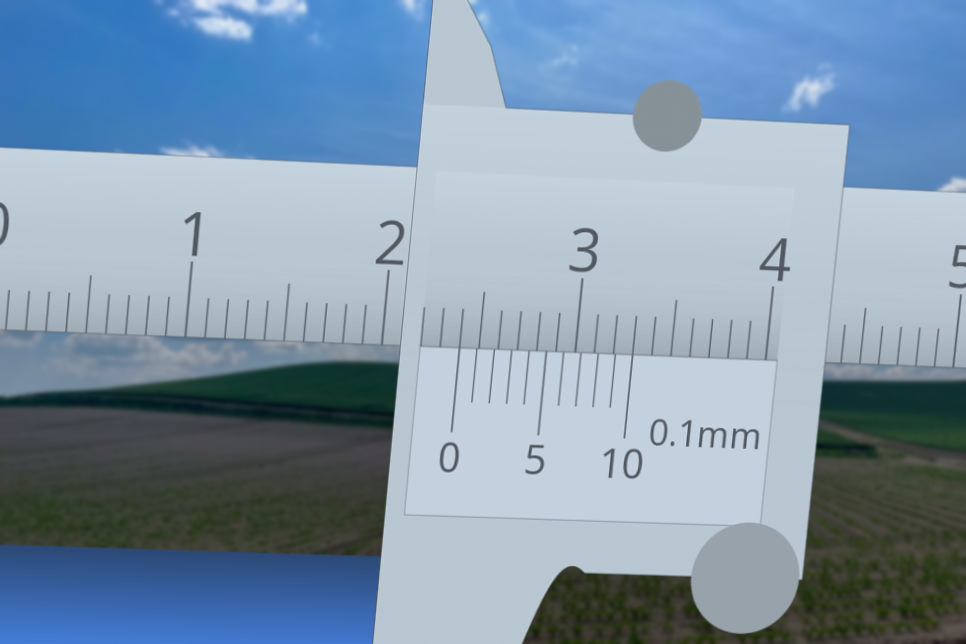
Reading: 24.0 (mm)
